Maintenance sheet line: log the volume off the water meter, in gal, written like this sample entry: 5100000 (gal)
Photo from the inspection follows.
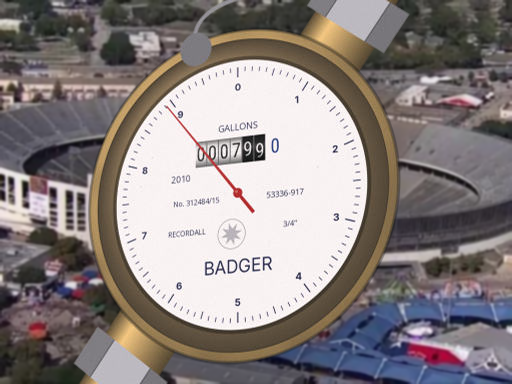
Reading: 7988.9 (gal)
